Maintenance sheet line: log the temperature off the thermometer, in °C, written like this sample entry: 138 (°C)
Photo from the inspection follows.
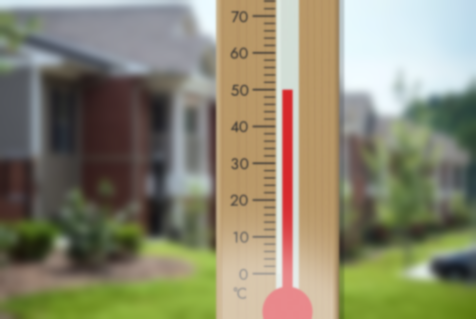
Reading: 50 (°C)
